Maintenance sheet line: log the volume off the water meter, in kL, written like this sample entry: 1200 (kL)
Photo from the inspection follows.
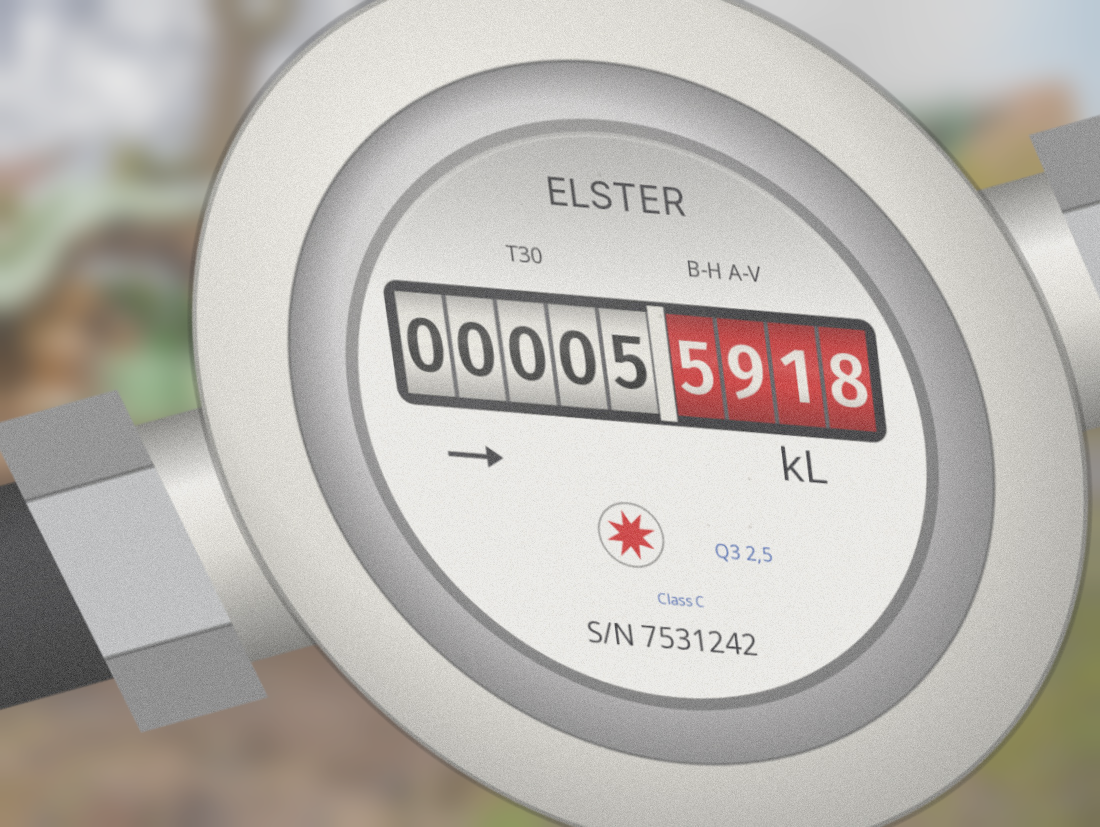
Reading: 5.5918 (kL)
